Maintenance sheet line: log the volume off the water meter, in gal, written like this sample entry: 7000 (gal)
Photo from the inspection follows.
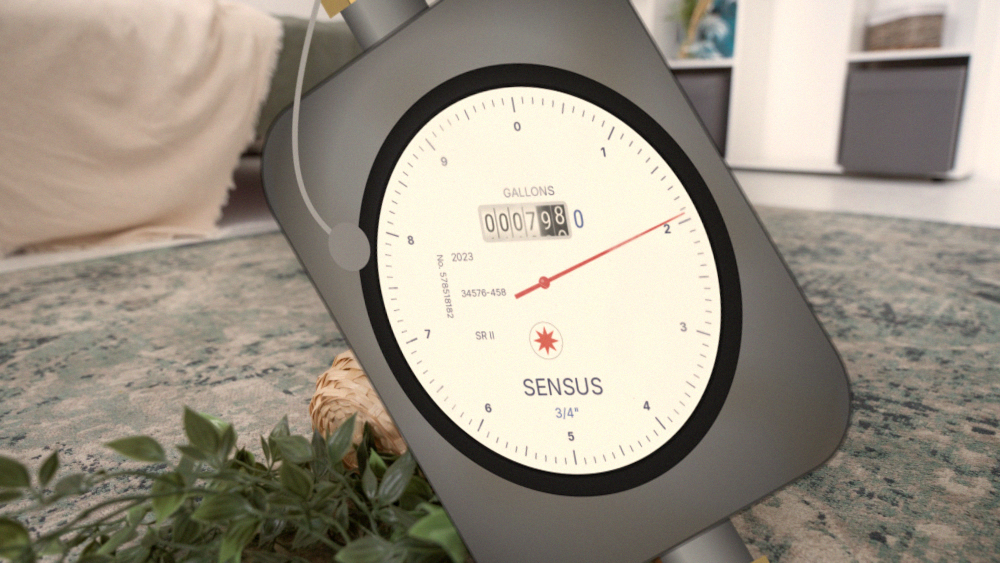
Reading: 7981.9 (gal)
